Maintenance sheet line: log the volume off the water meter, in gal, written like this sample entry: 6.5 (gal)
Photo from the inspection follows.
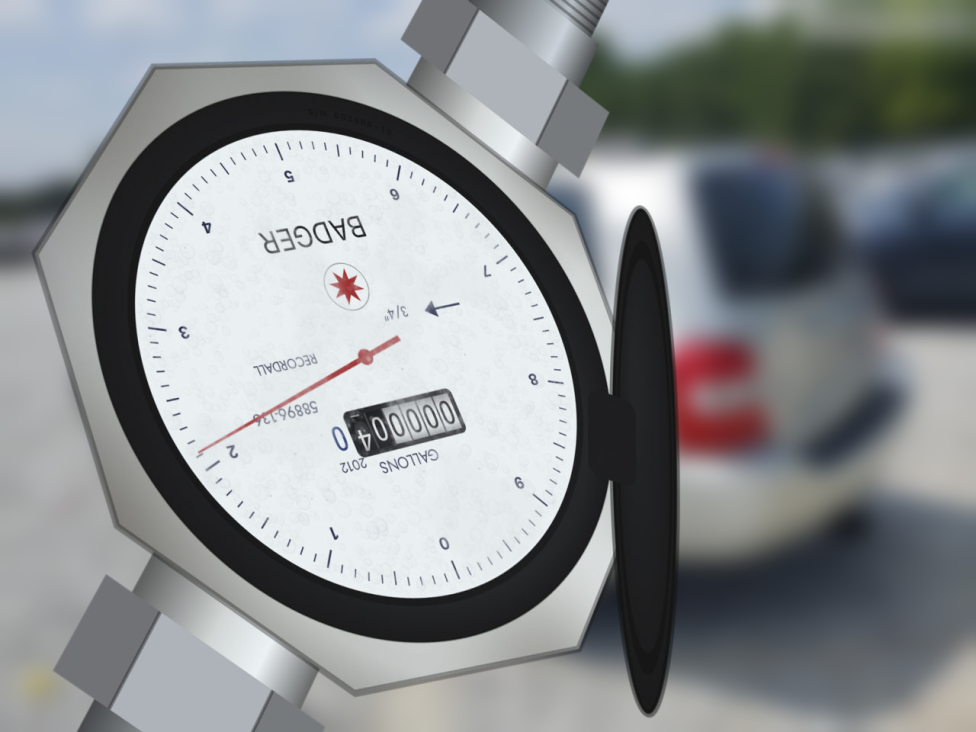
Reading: 42.1 (gal)
